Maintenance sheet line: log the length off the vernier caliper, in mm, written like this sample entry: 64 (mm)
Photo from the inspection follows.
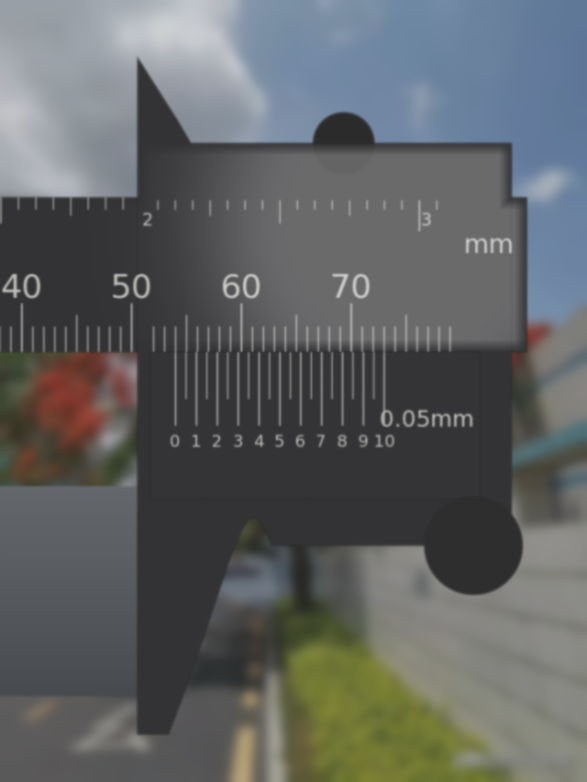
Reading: 54.0 (mm)
